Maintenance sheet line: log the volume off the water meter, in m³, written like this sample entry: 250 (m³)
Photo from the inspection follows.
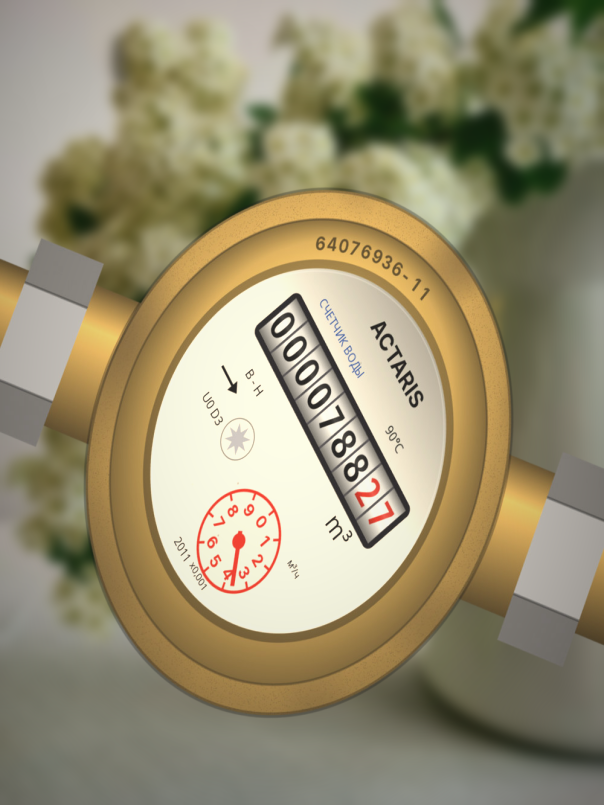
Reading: 788.273 (m³)
